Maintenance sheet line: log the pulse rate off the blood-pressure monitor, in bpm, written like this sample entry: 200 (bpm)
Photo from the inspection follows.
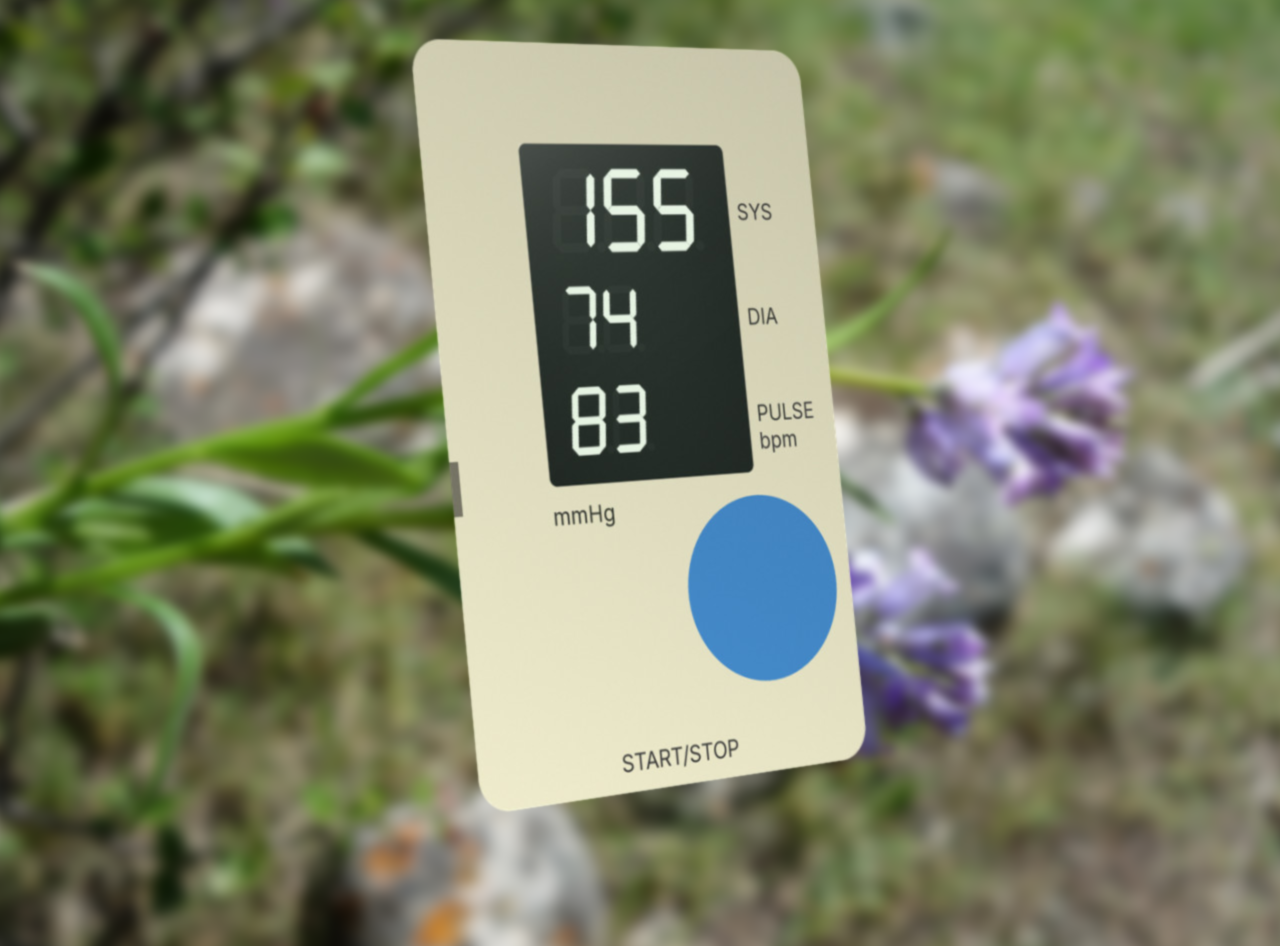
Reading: 83 (bpm)
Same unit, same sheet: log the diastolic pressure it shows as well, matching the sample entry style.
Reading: 74 (mmHg)
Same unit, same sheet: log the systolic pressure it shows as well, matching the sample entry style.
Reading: 155 (mmHg)
